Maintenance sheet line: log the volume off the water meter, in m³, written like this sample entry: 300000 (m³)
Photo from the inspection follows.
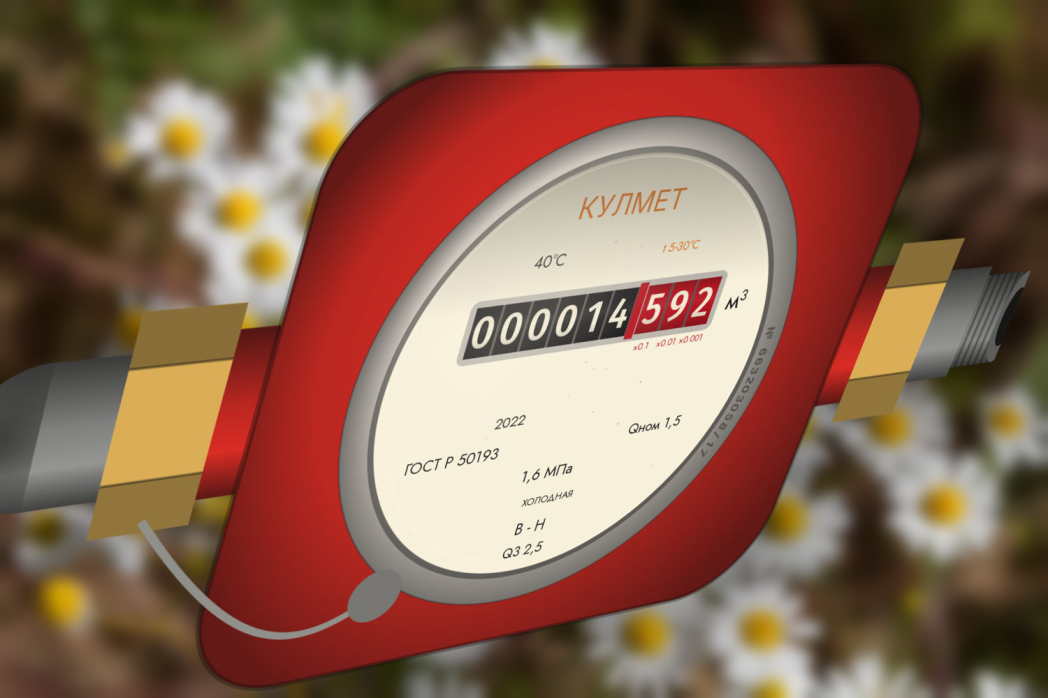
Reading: 14.592 (m³)
